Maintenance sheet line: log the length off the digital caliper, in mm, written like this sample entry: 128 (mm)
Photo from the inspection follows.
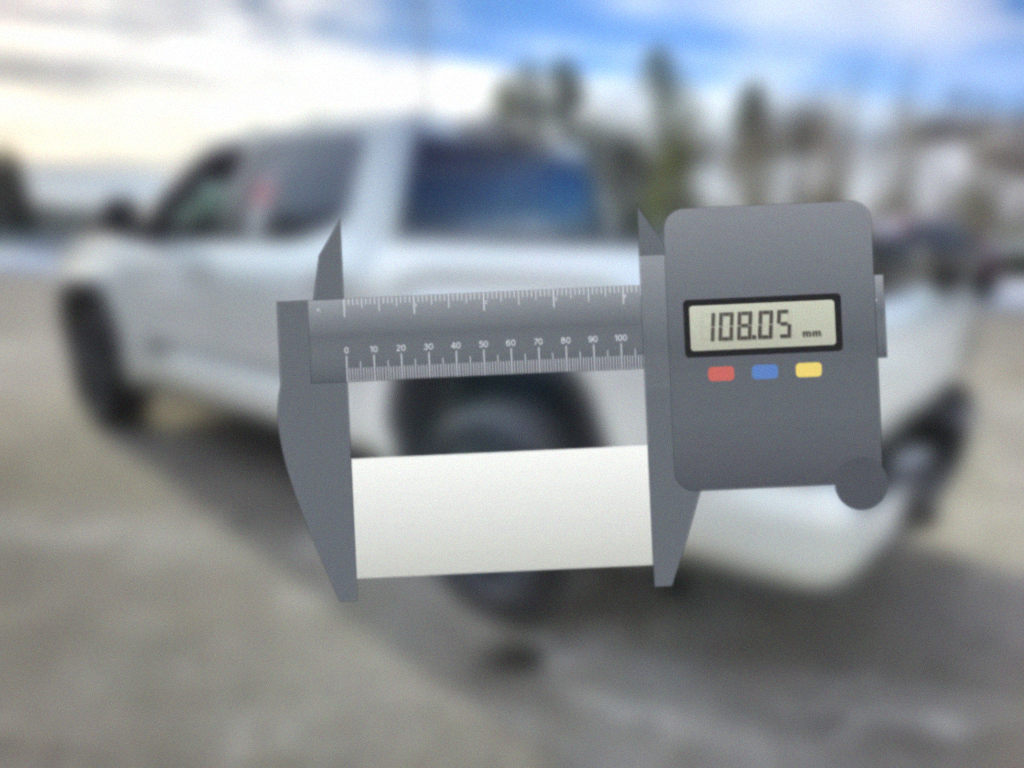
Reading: 108.05 (mm)
